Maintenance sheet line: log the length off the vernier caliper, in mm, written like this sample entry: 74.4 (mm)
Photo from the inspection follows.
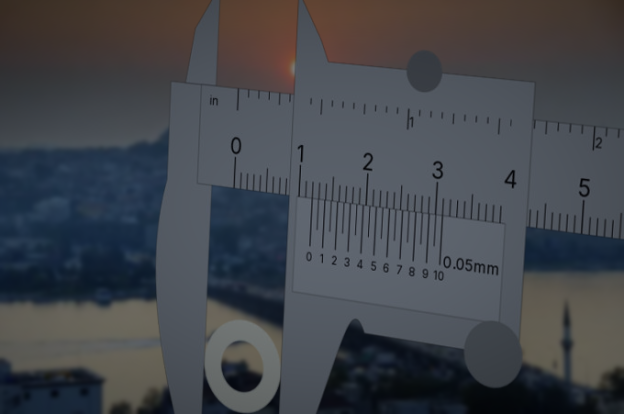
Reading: 12.0 (mm)
